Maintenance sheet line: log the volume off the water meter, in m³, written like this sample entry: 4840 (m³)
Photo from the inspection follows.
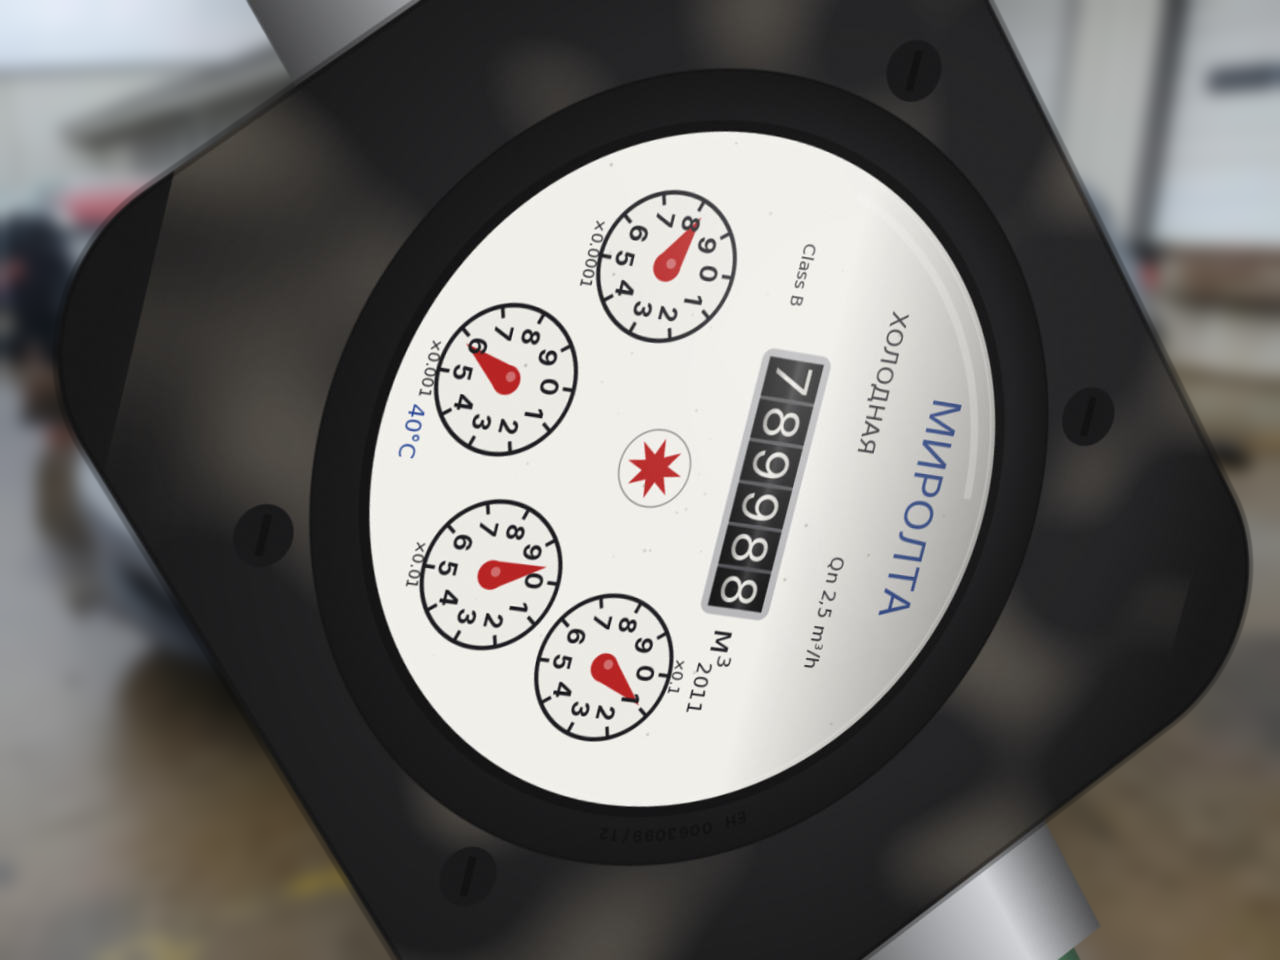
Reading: 789988.0958 (m³)
